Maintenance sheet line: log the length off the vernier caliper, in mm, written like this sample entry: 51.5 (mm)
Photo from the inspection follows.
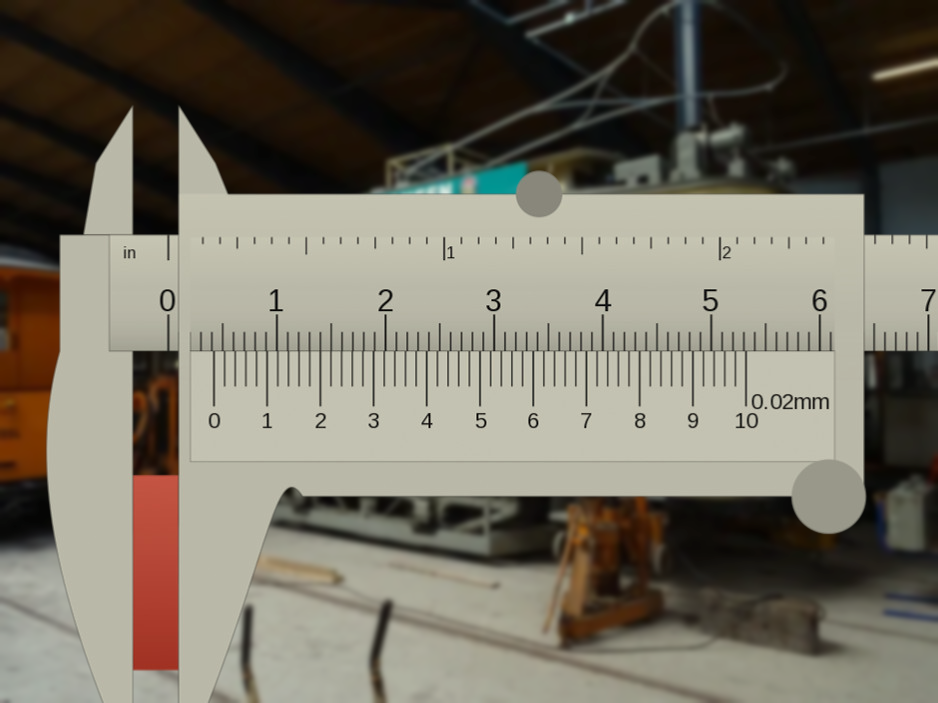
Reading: 4.2 (mm)
